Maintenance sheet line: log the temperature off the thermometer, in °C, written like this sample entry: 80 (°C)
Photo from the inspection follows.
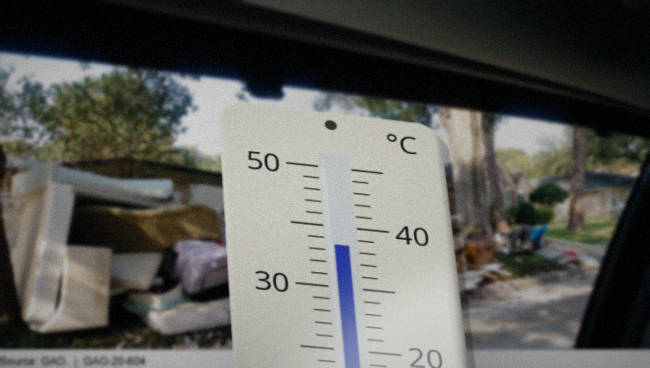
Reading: 37 (°C)
